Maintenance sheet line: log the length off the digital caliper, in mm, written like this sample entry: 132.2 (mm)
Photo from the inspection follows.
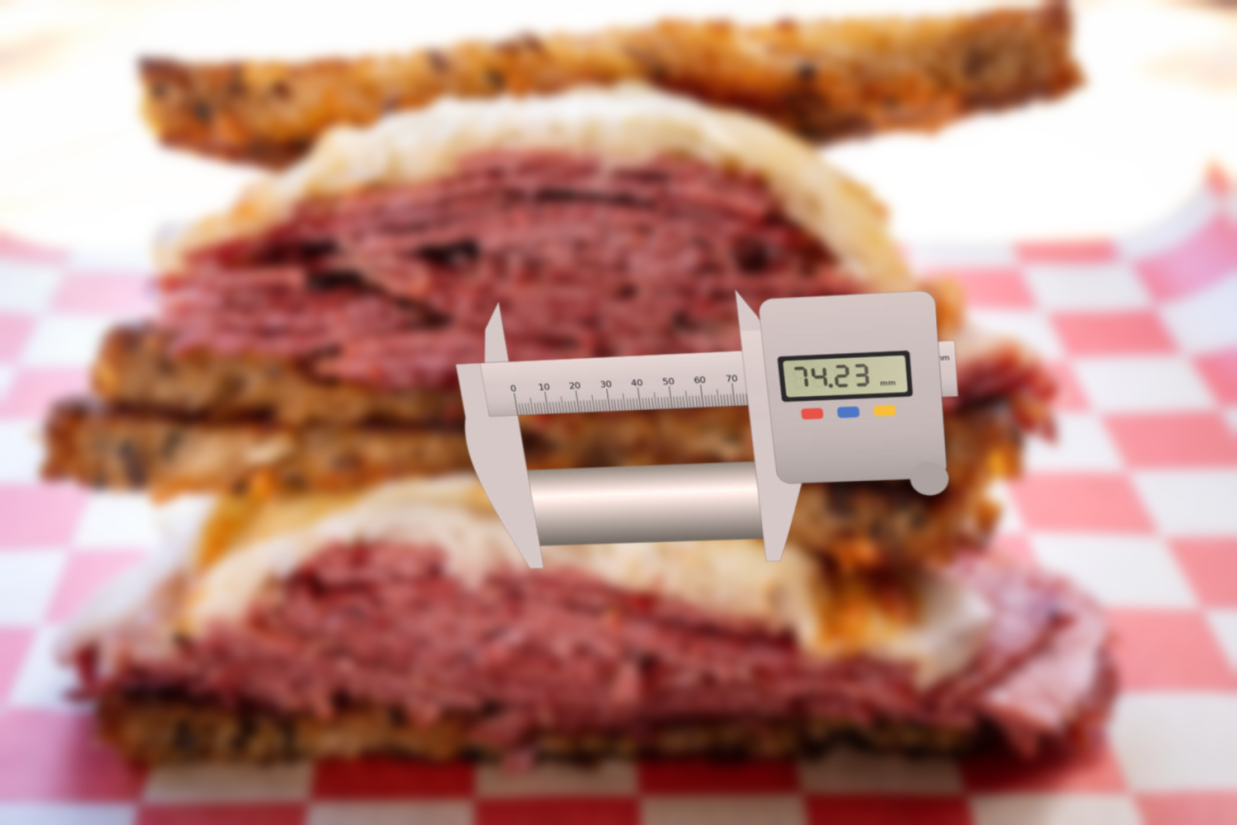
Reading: 74.23 (mm)
